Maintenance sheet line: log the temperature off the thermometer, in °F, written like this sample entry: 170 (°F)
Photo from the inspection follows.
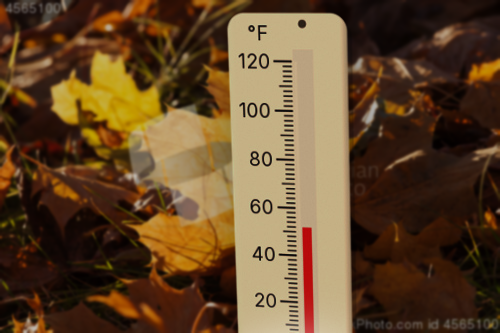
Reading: 52 (°F)
